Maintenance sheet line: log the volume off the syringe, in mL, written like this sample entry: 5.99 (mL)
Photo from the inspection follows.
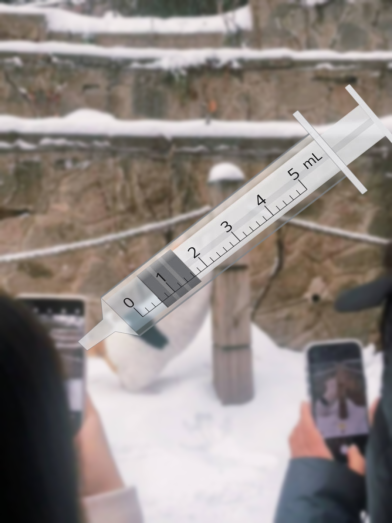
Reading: 0.6 (mL)
